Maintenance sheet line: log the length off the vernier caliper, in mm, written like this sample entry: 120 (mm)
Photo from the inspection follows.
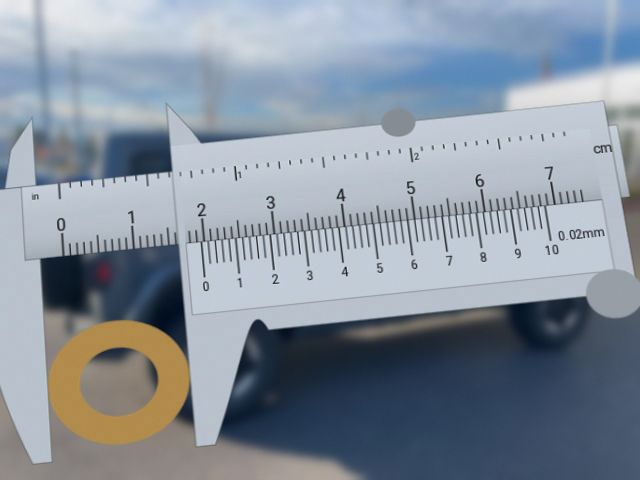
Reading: 19.6 (mm)
